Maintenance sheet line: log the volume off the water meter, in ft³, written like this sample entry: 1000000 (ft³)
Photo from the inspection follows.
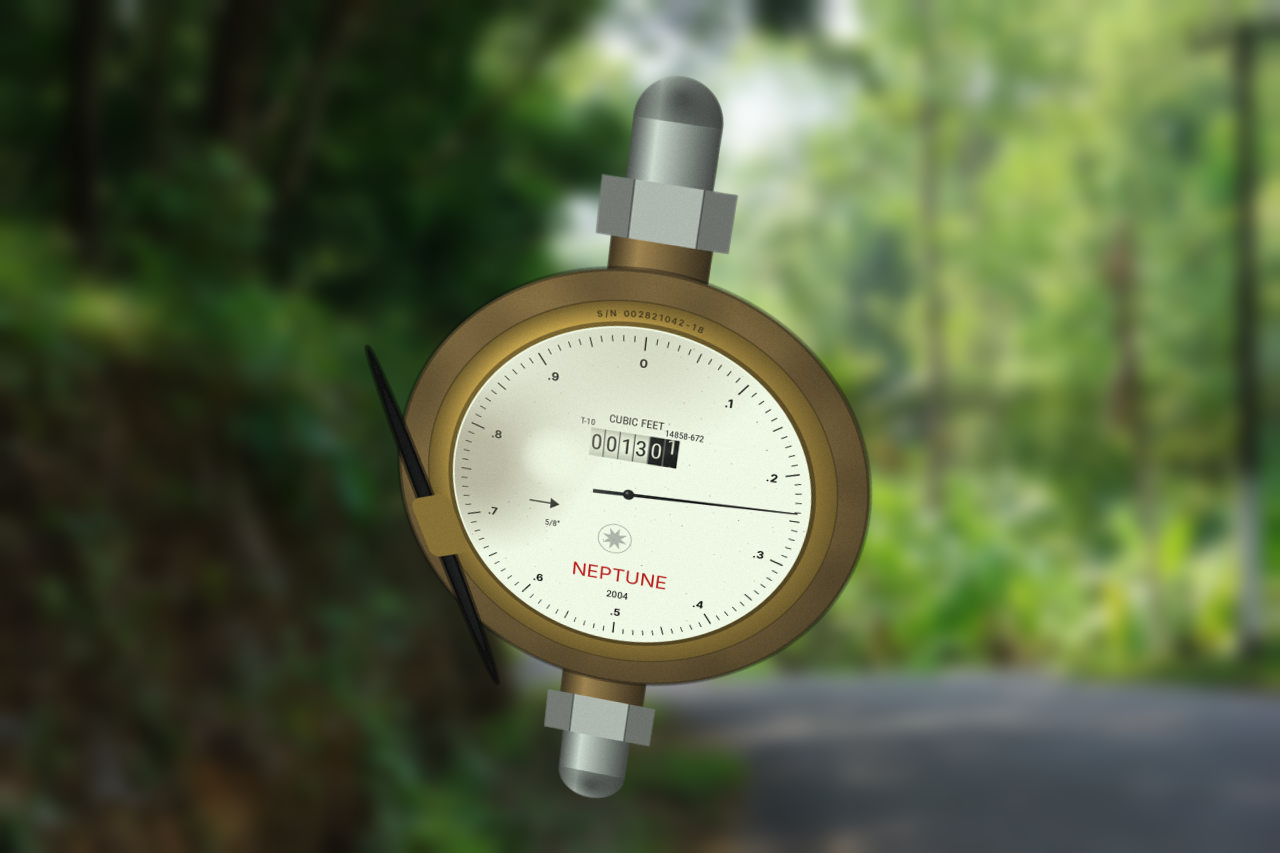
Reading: 1301.24 (ft³)
